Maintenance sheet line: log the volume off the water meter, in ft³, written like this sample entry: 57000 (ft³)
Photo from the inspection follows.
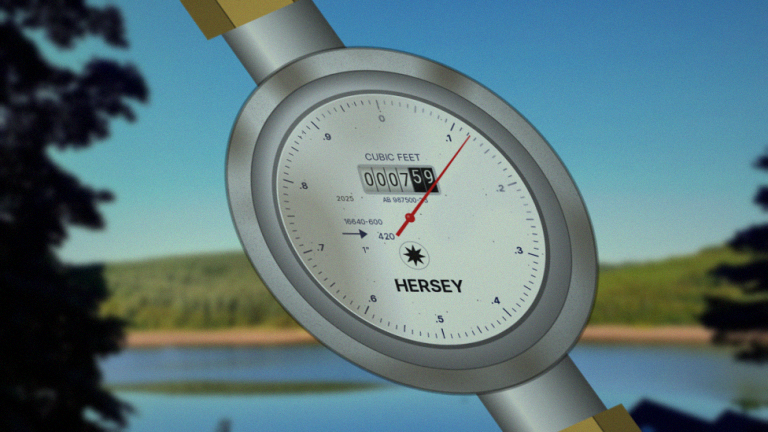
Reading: 759.12 (ft³)
